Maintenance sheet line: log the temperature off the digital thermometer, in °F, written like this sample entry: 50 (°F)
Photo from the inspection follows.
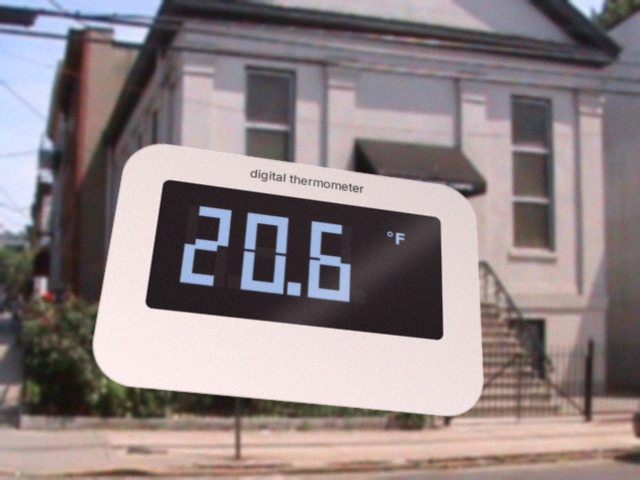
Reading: 20.6 (°F)
